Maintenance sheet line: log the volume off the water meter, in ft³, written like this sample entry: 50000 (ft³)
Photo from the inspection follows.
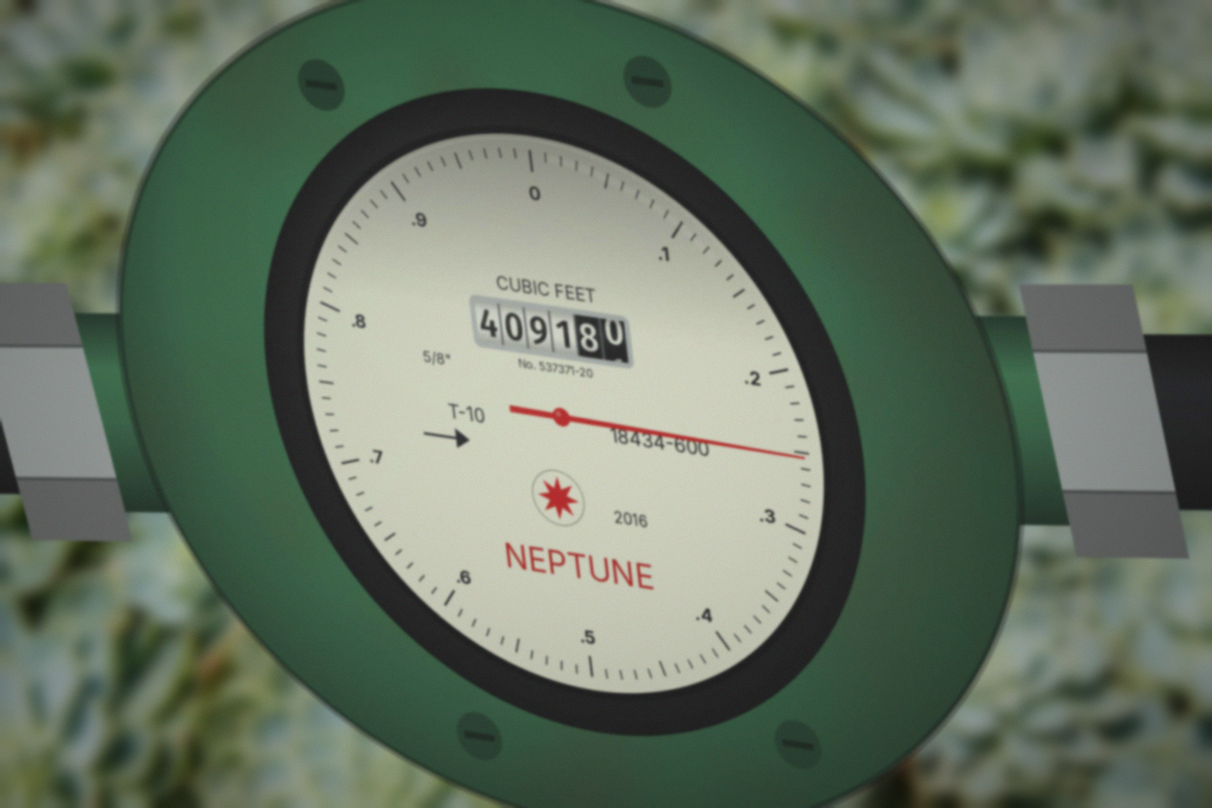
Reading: 409180.25 (ft³)
